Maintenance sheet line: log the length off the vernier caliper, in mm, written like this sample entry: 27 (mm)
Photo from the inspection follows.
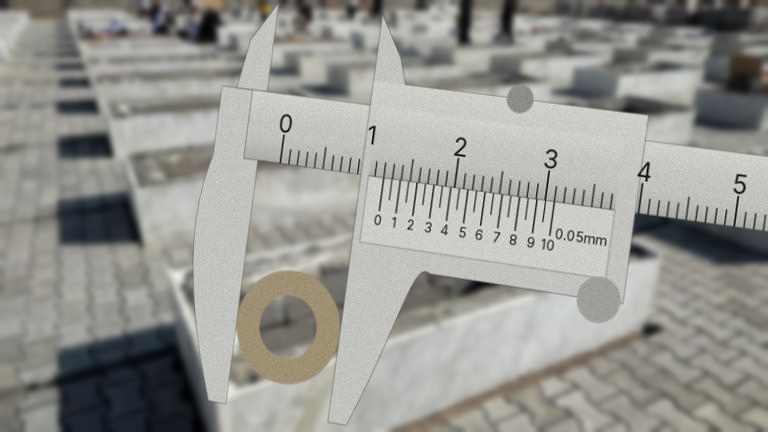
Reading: 12.0 (mm)
